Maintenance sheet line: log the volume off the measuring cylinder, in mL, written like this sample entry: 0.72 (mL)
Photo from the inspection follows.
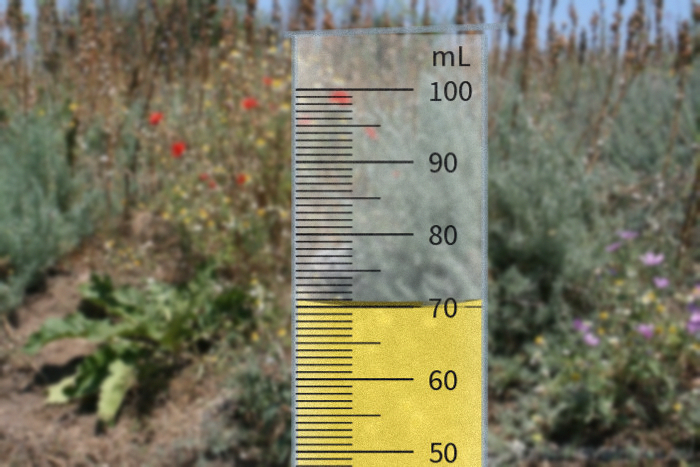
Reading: 70 (mL)
